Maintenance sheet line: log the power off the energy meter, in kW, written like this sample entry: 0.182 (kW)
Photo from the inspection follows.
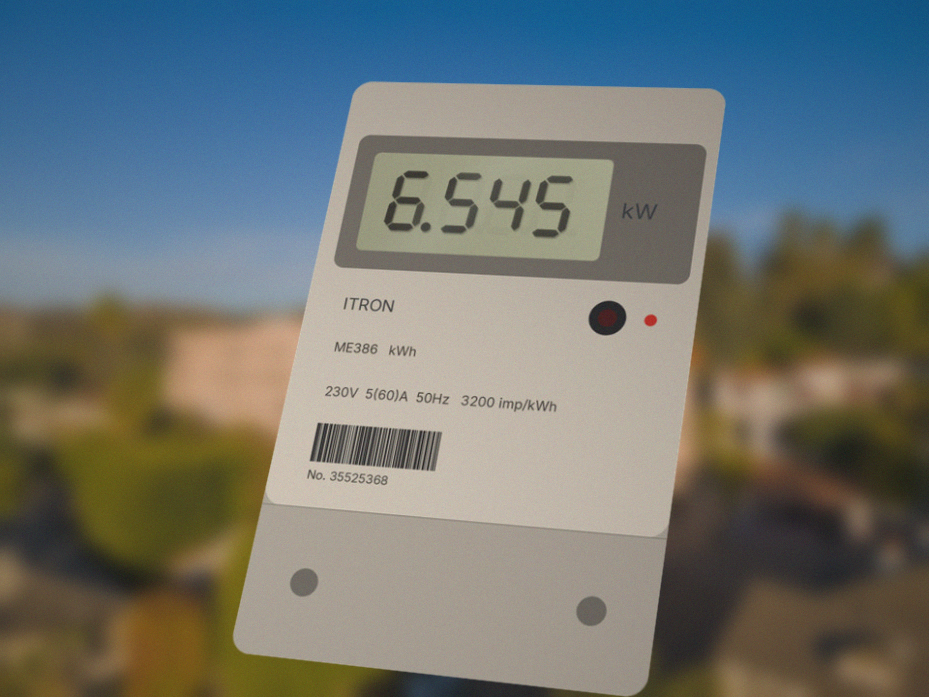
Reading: 6.545 (kW)
